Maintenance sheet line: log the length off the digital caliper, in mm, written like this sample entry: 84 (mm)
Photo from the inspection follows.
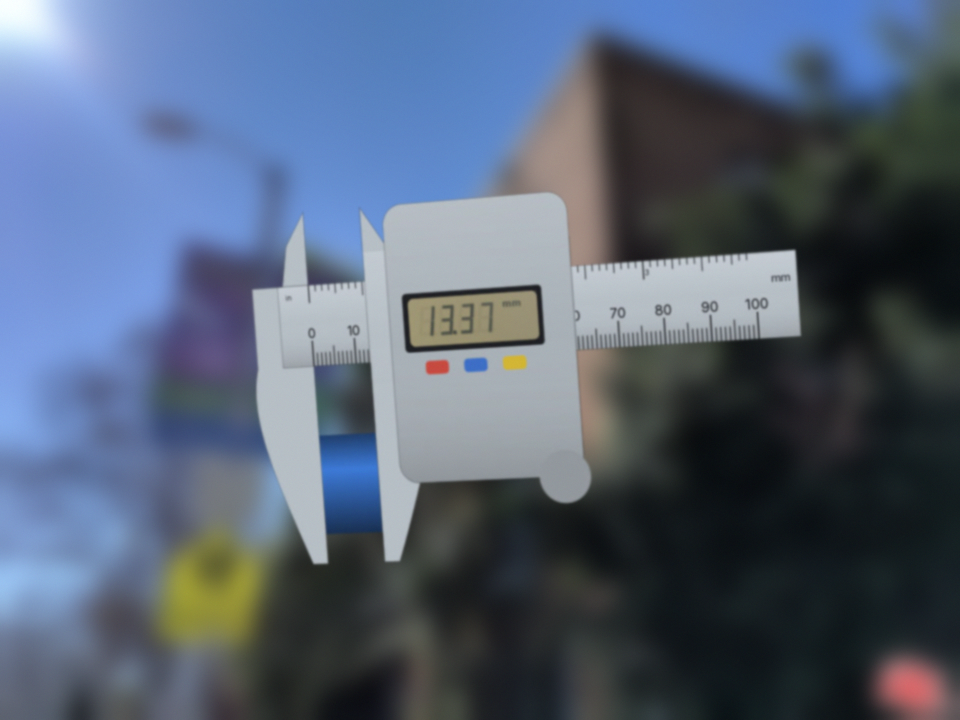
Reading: 13.37 (mm)
